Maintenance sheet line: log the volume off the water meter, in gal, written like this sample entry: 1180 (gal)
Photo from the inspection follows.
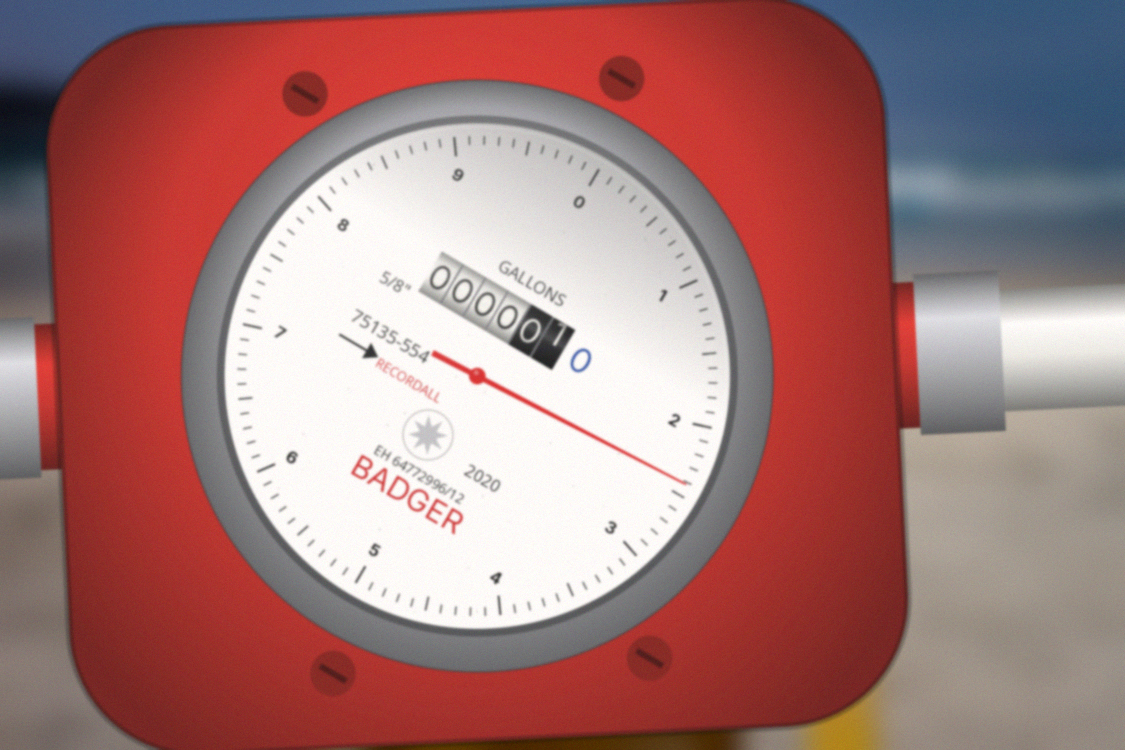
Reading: 12.4 (gal)
